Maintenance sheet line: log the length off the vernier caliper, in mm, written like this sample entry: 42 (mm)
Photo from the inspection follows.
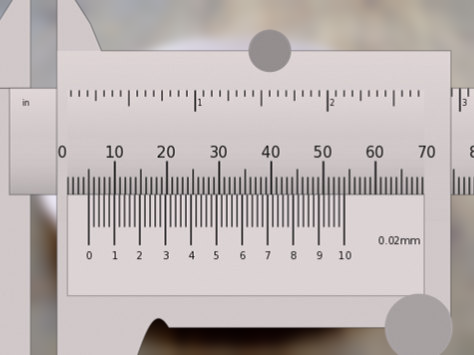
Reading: 5.0 (mm)
